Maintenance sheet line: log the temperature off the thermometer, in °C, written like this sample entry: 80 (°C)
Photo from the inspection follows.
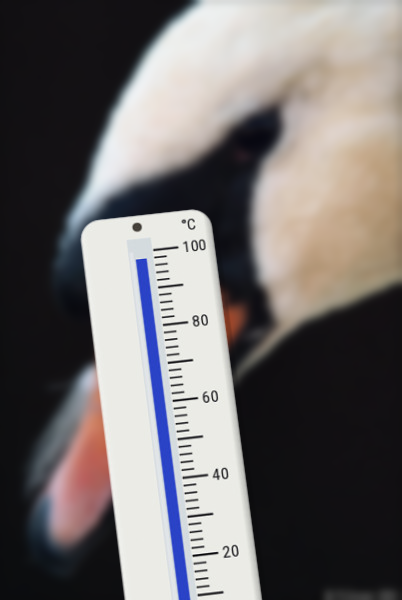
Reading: 98 (°C)
